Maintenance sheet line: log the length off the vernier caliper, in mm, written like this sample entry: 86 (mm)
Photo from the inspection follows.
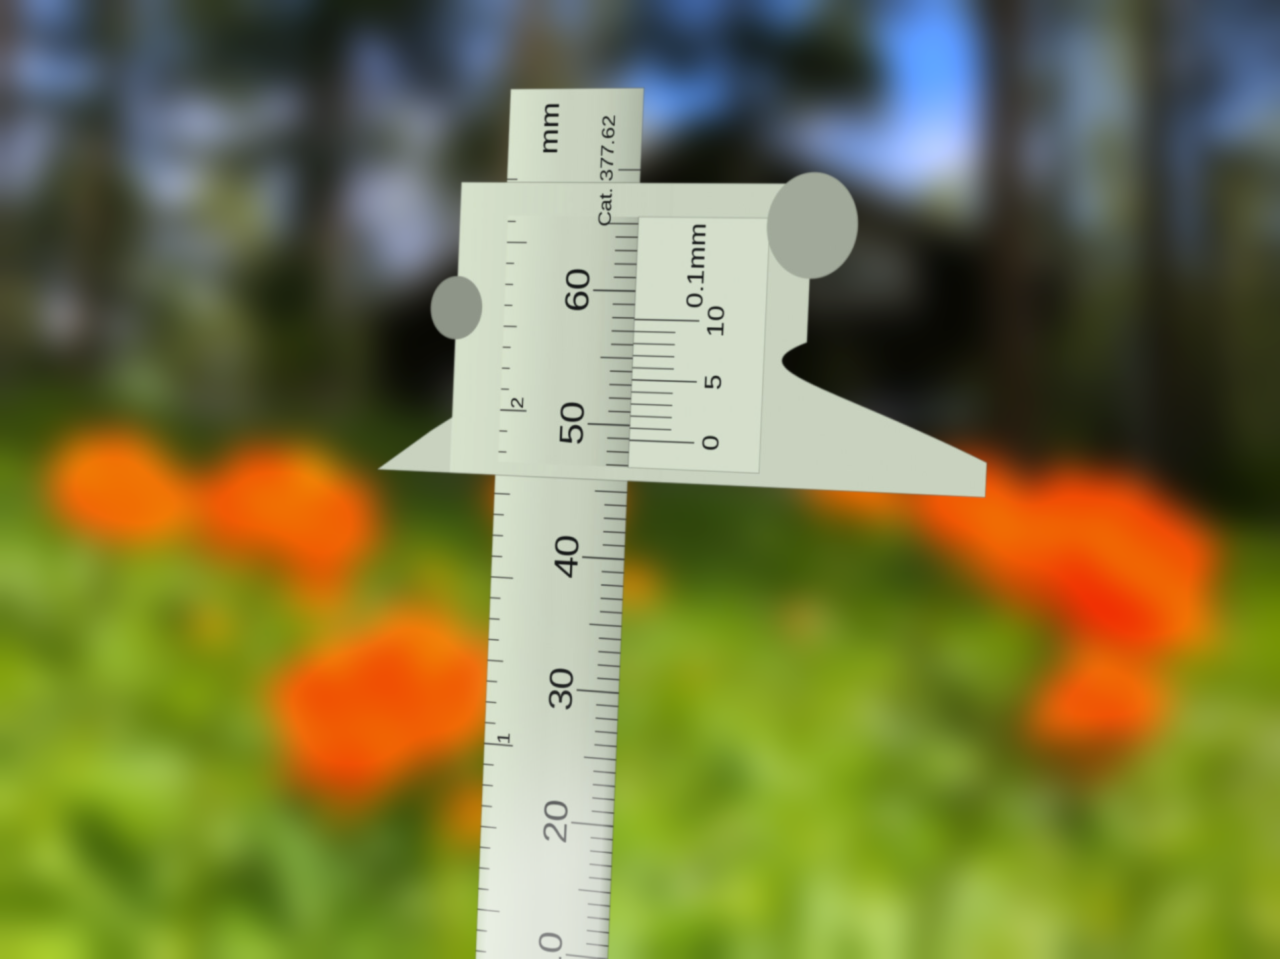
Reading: 48.9 (mm)
